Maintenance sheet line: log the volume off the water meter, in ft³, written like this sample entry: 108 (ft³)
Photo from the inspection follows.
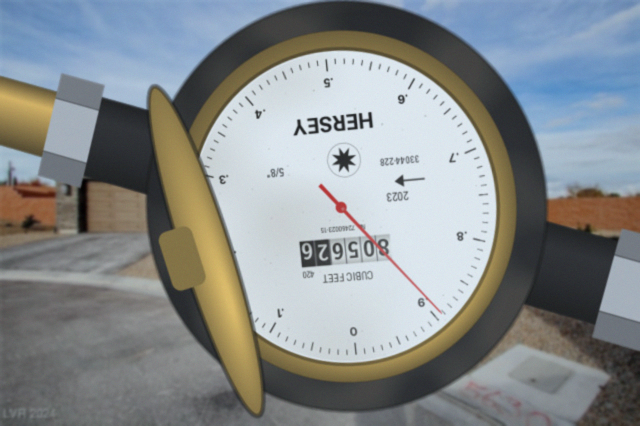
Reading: 805625.89 (ft³)
